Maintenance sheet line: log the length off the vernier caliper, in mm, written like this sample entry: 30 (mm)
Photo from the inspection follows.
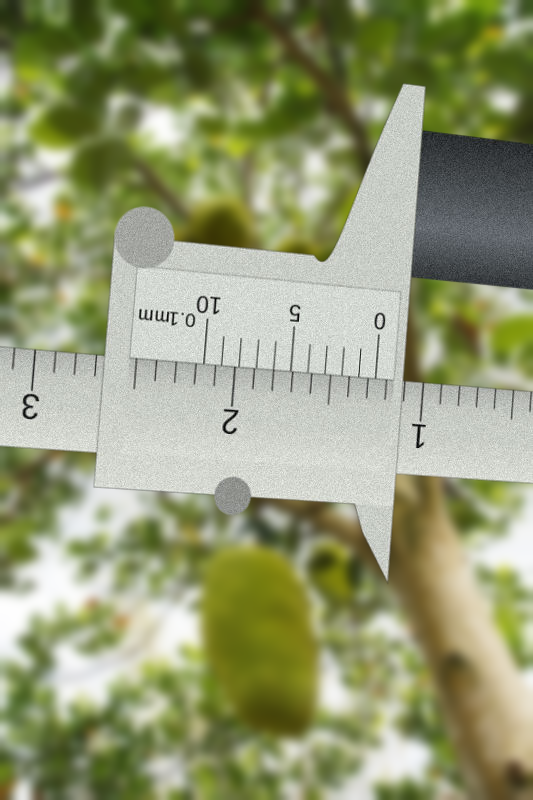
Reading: 12.6 (mm)
